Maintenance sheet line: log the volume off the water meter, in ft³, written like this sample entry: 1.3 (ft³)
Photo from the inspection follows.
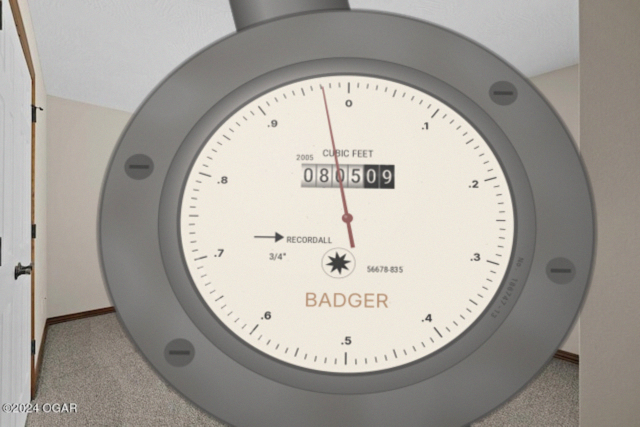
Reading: 80508.97 (ft³)
